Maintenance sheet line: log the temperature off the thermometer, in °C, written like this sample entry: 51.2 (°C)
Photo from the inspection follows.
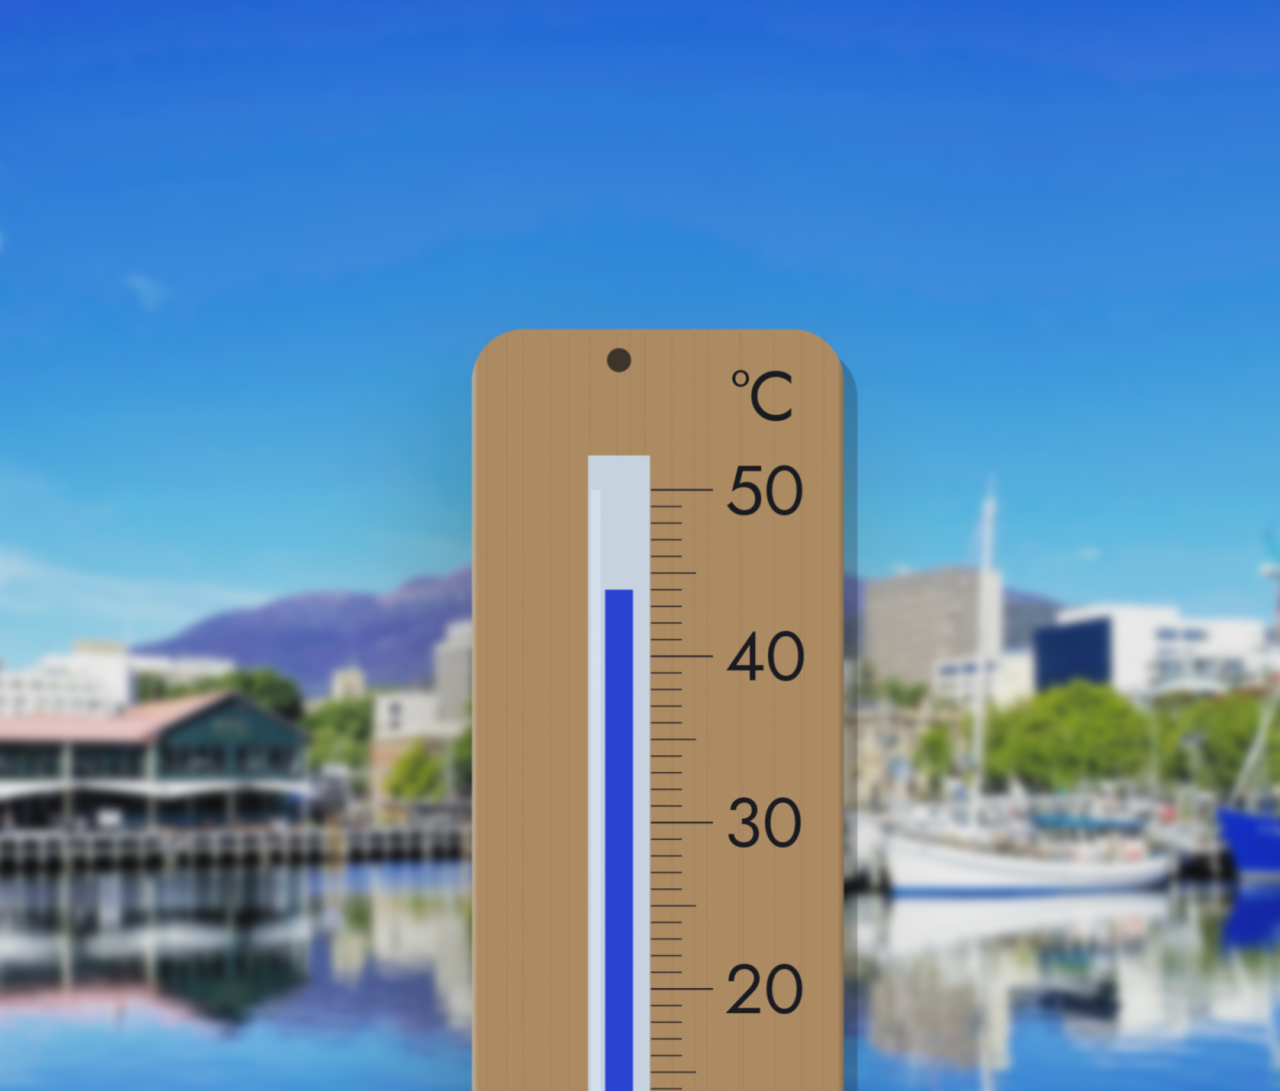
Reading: 44 (°C)
